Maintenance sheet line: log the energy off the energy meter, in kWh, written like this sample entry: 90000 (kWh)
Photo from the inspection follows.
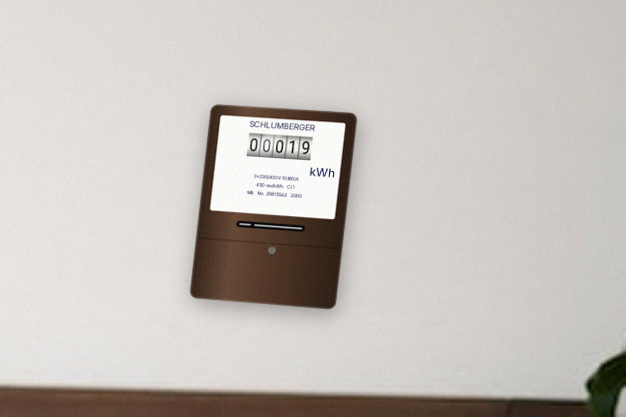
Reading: 19 (kWh)
